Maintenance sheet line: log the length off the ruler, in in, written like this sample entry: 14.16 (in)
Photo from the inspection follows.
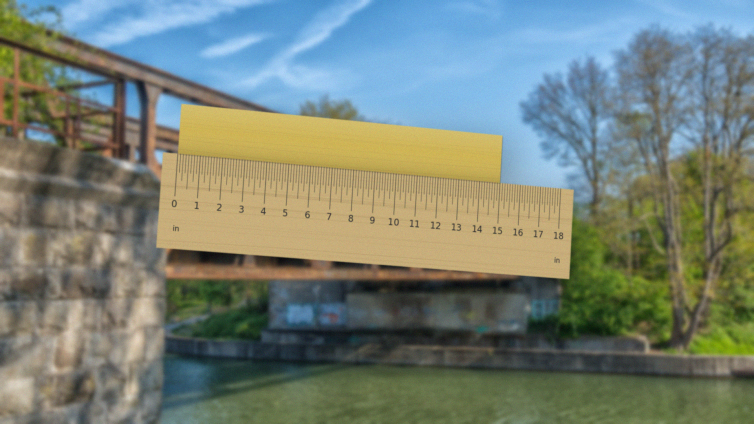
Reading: 15 (in)
